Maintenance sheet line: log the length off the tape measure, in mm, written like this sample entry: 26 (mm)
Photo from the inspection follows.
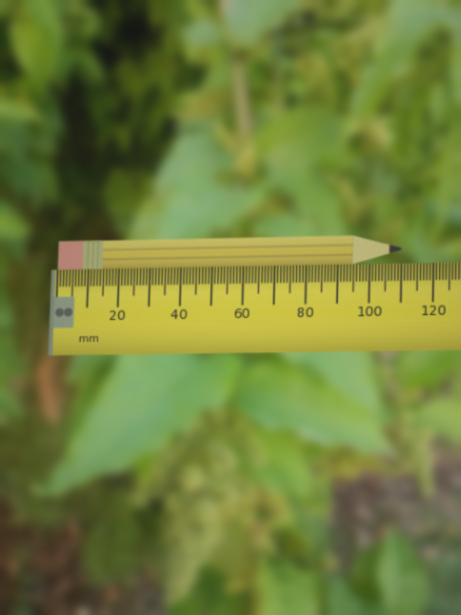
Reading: 110 (mm)
